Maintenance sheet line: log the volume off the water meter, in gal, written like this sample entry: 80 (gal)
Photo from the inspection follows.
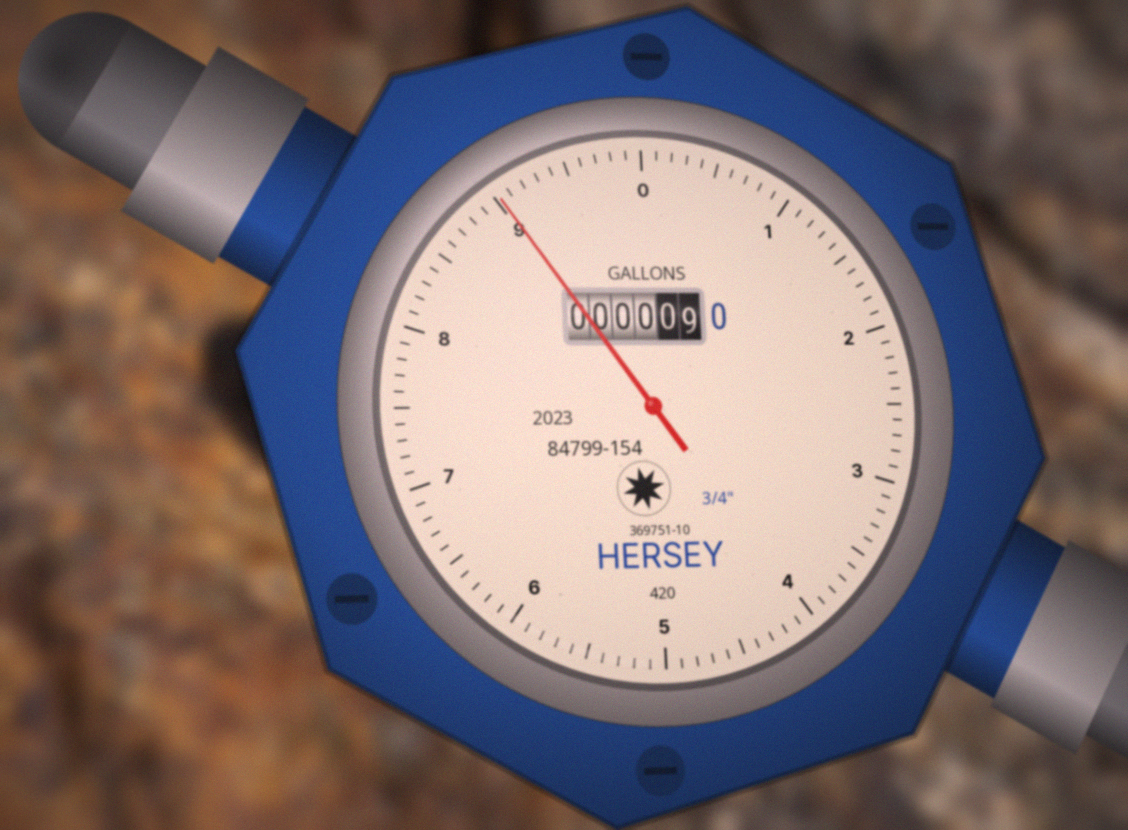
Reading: 89.0 (gal)
